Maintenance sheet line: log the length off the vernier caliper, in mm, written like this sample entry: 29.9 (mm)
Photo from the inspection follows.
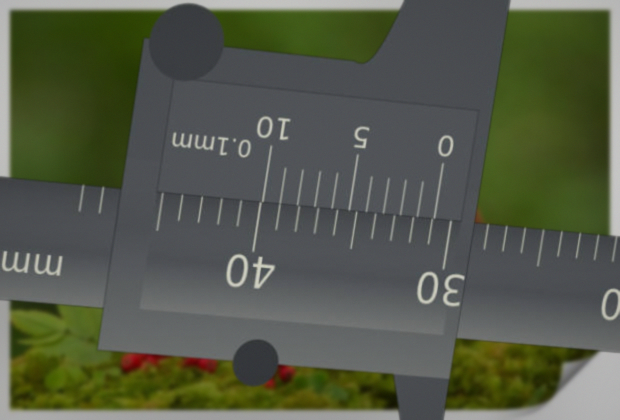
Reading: 30.9 (mm)
